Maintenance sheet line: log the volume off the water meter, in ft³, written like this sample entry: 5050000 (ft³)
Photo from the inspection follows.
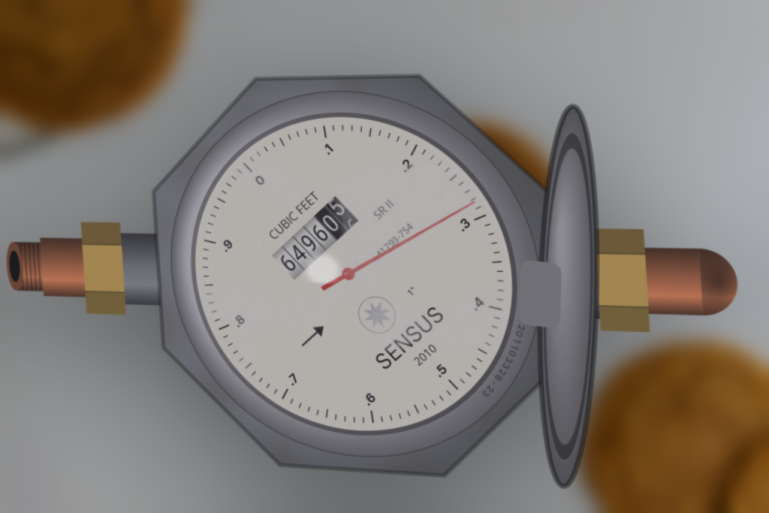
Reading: 649605.28 (ft³)
